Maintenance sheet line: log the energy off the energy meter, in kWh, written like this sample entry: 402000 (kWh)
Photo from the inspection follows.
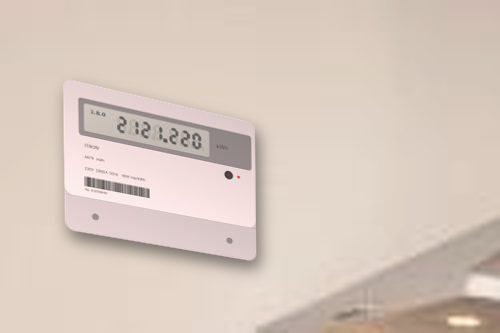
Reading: 2121.220 (kWh)
